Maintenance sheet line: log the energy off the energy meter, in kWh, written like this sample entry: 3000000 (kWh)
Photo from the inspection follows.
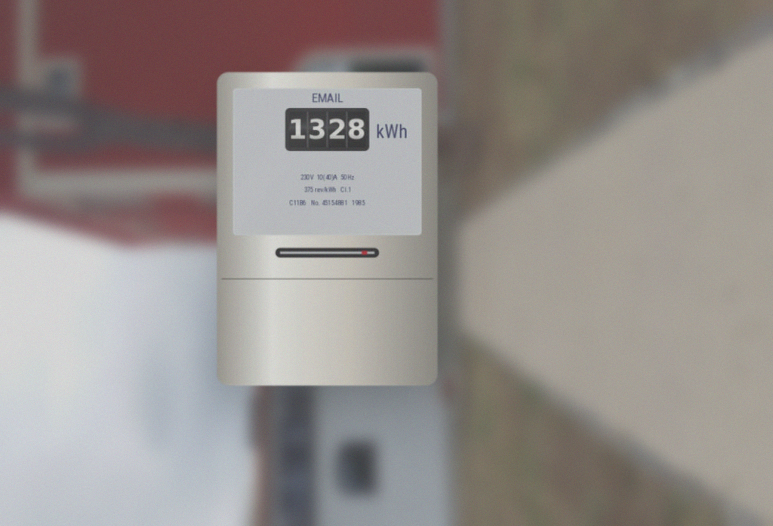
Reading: 1328 (kWh)
